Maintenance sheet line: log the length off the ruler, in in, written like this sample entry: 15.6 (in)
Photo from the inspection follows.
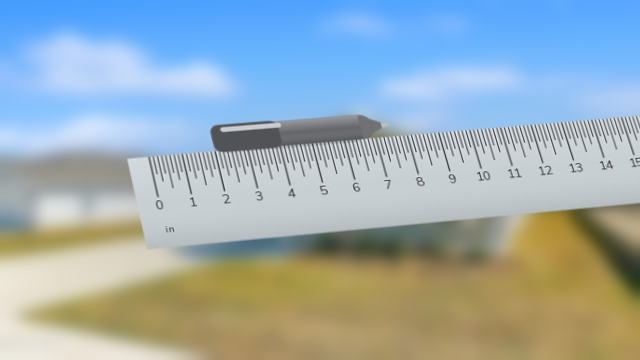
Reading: 5.5 (in)
